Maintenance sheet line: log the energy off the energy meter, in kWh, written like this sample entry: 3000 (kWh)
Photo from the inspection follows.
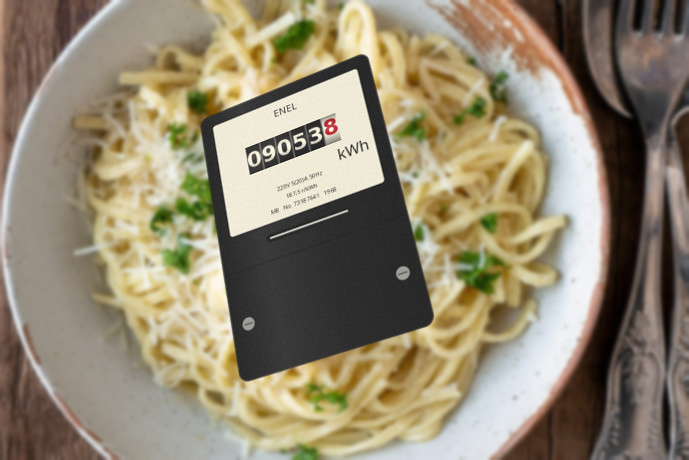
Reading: 9053.8 (kWh)
